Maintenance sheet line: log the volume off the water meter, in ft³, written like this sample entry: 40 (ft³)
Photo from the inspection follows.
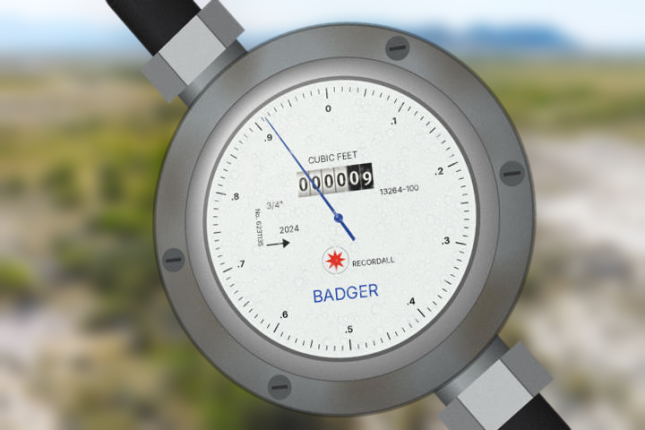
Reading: 8.91 (ft³)
